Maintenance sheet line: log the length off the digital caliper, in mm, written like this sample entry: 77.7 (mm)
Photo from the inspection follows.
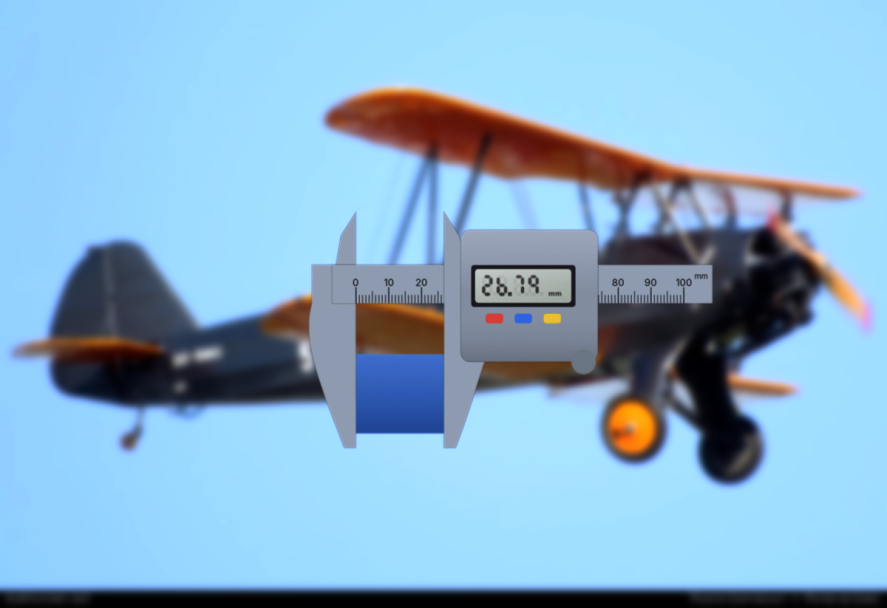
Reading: 26.79 (mm)
